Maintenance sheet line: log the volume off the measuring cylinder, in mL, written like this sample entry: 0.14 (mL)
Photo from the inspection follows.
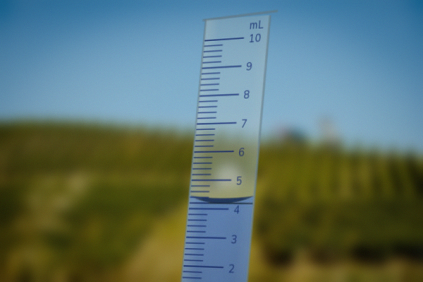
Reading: 4.2 (mL)
